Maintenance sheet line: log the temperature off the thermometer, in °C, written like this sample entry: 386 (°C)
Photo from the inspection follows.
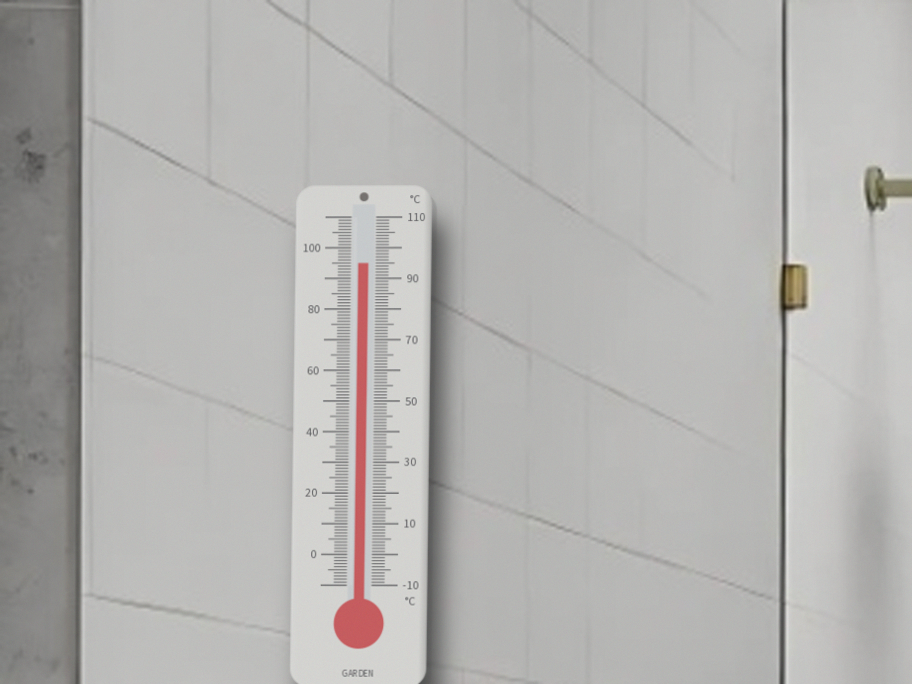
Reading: 95 (°C)
